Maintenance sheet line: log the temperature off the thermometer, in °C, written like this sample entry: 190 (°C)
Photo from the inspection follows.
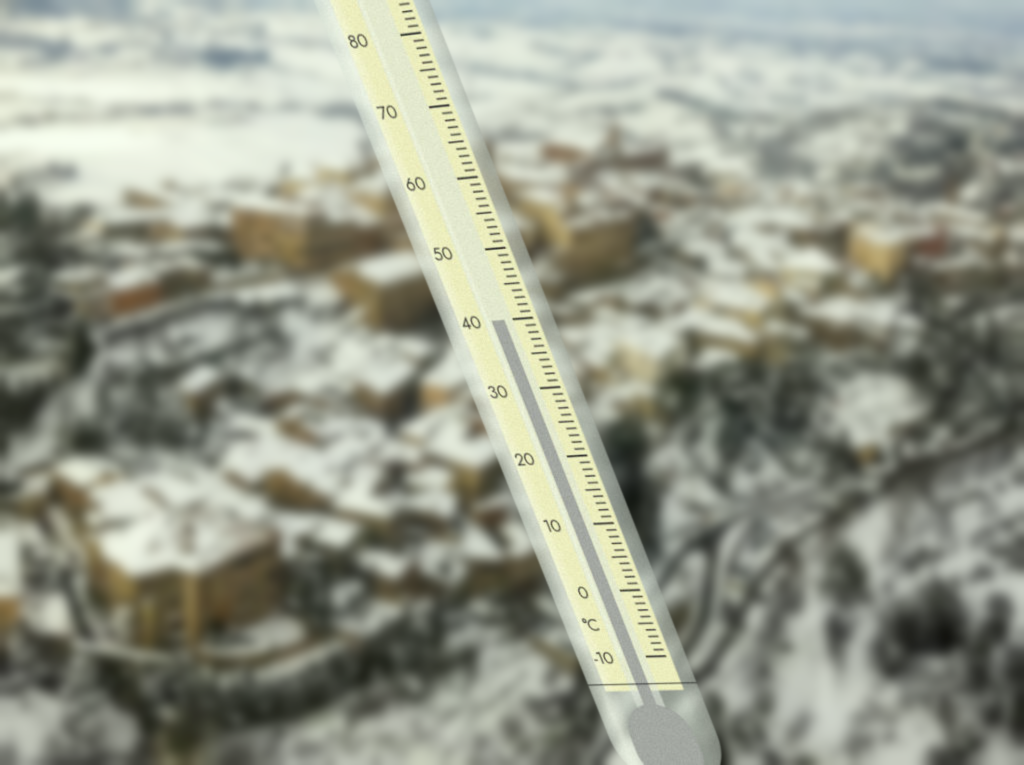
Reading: 40 (°C)
